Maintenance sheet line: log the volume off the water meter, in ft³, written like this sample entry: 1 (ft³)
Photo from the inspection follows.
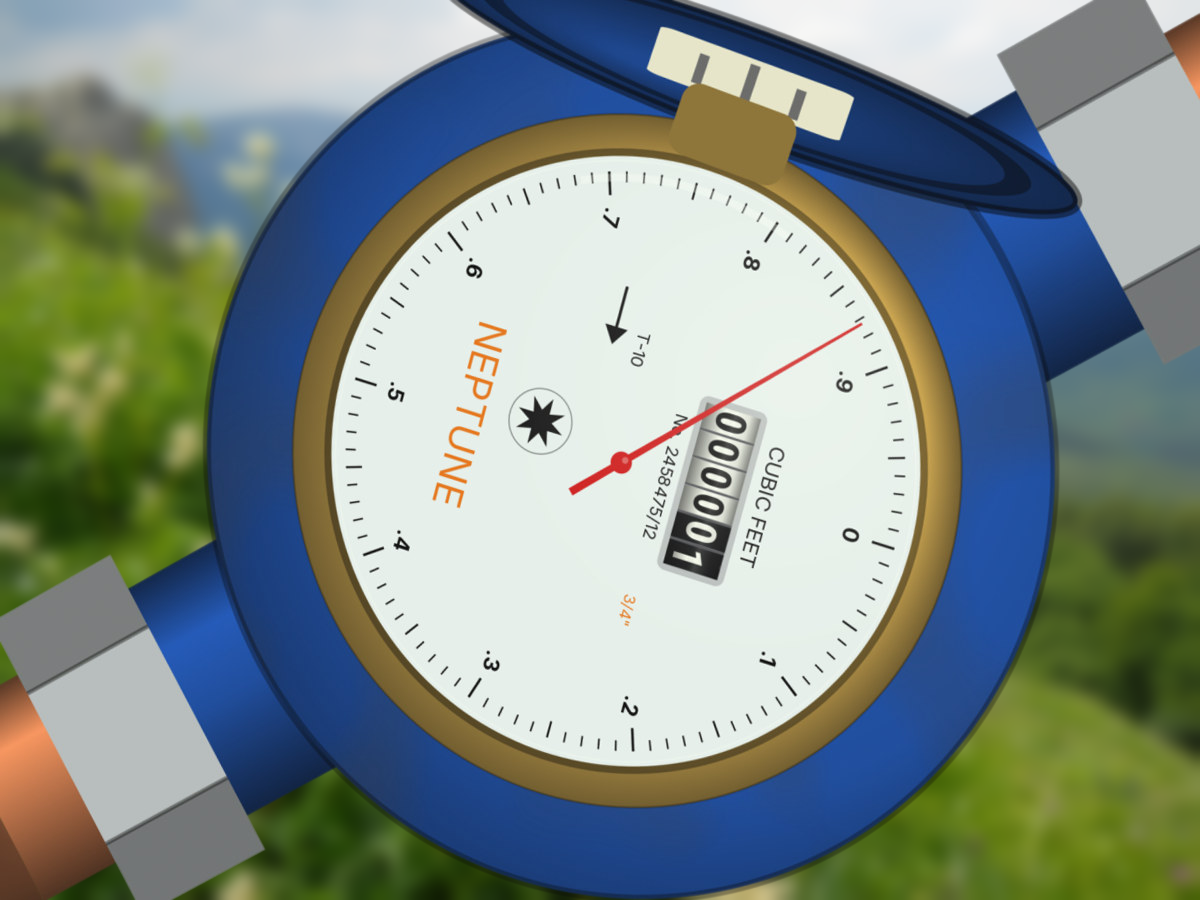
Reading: 0.87 (ft³)
